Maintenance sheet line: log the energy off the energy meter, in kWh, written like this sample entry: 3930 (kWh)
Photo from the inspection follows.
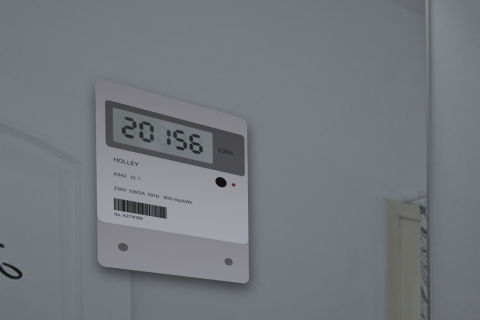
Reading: 20156 (kWh)
